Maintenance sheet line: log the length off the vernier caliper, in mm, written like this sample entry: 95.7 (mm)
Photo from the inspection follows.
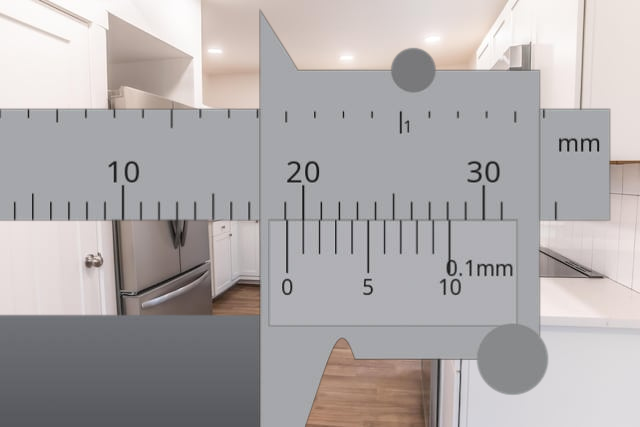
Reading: 19.1 (mm)
